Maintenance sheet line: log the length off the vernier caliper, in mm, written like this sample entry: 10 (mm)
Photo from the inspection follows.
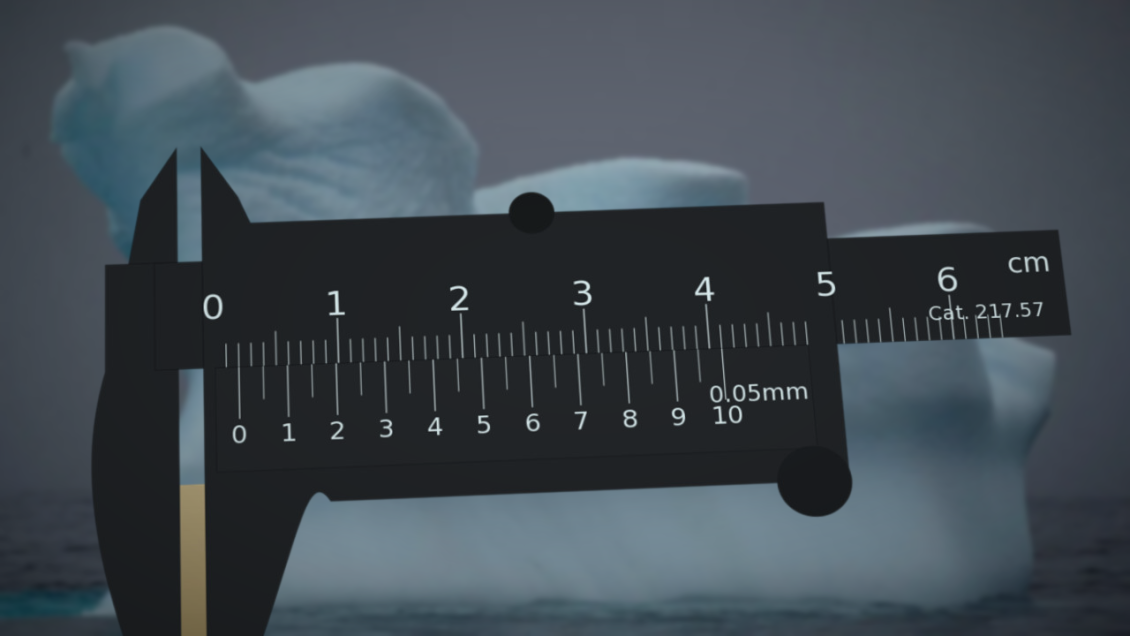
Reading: 2.0 (mm)
